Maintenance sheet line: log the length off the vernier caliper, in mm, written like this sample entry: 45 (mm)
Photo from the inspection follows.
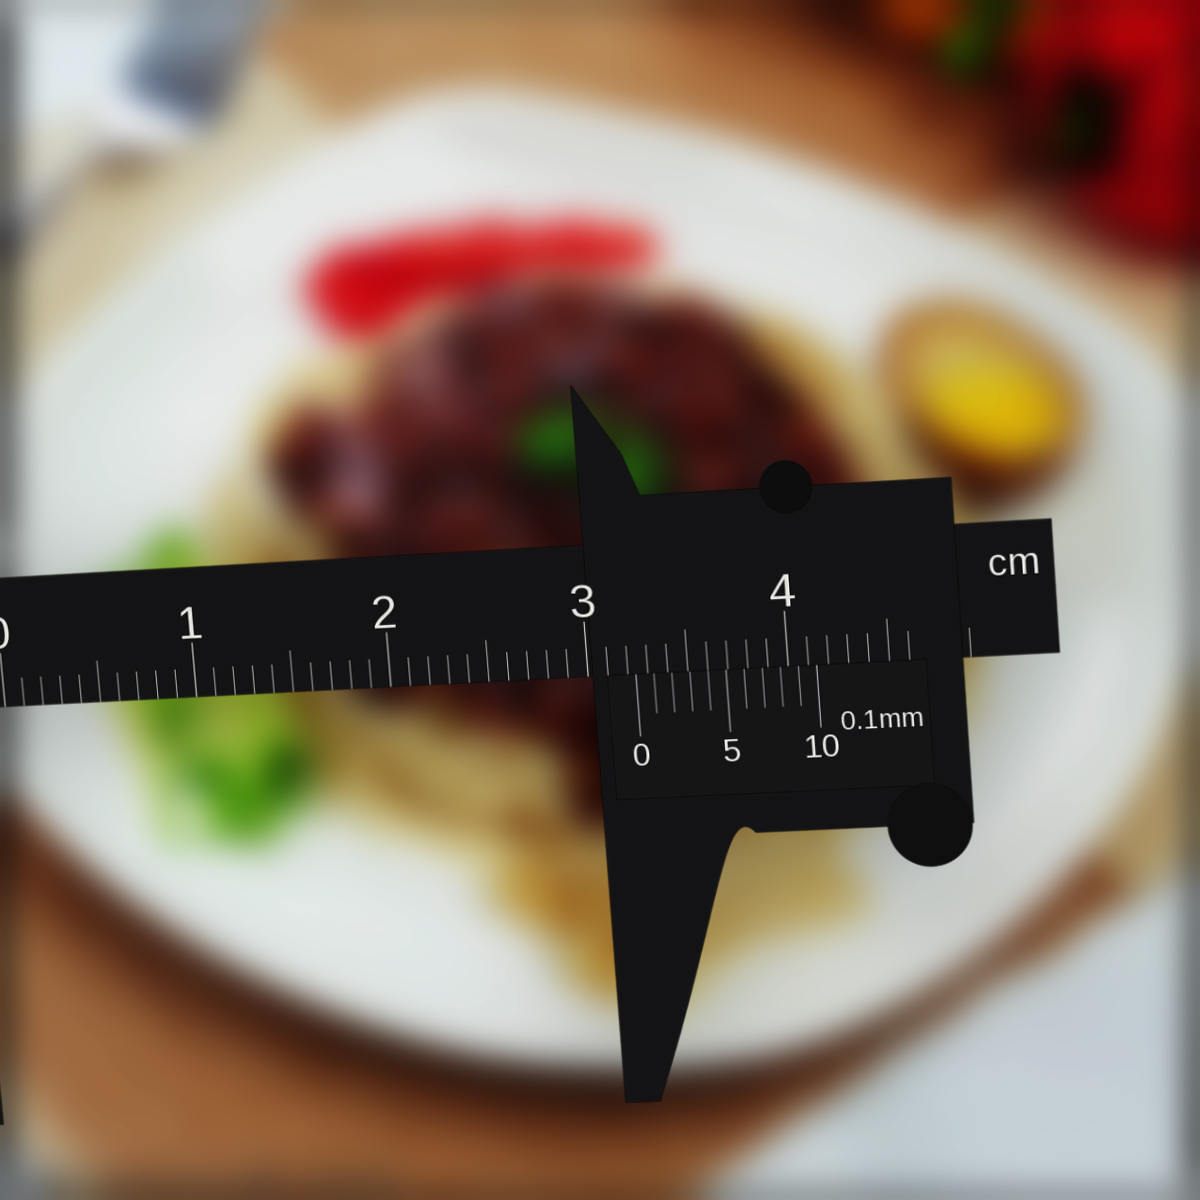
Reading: 32.4 (mm)
